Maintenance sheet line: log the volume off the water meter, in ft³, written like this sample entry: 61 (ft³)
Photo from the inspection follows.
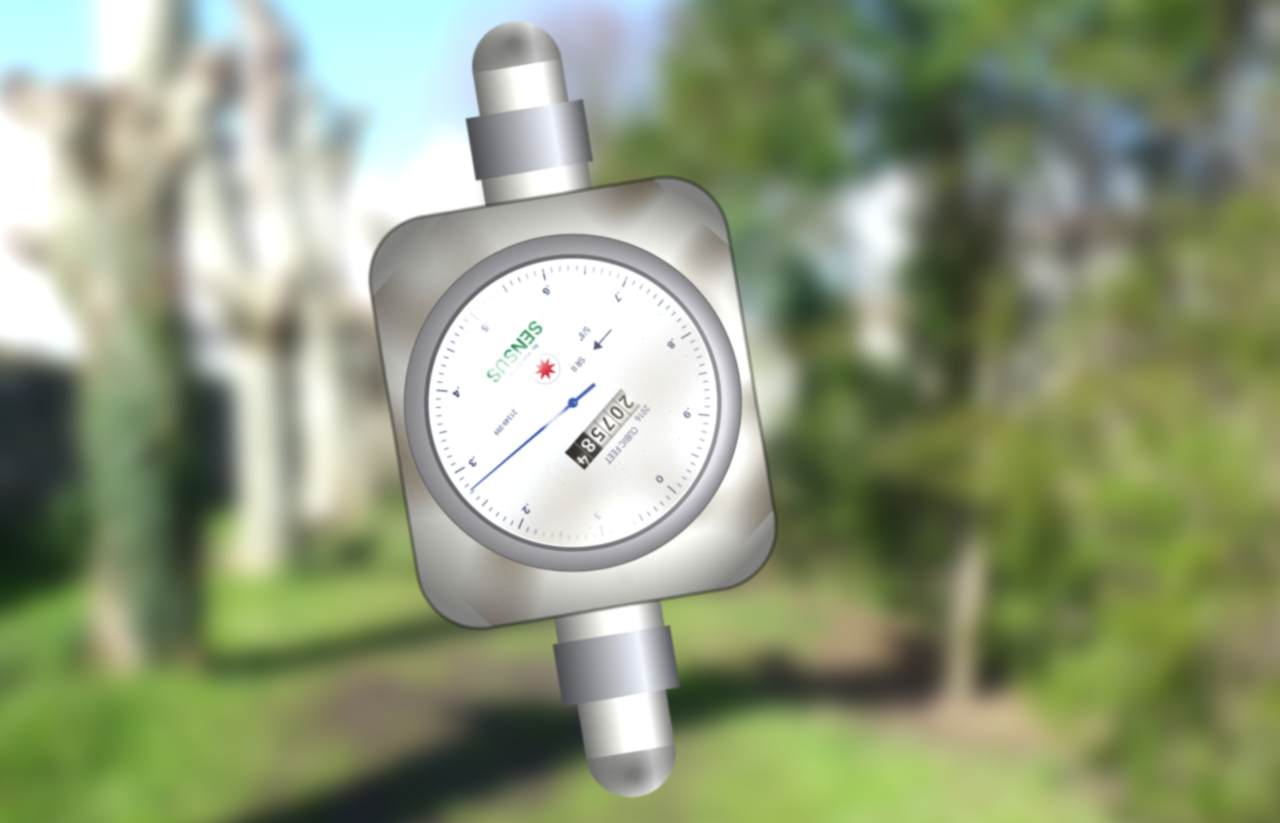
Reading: 207584.27 (ft³)
